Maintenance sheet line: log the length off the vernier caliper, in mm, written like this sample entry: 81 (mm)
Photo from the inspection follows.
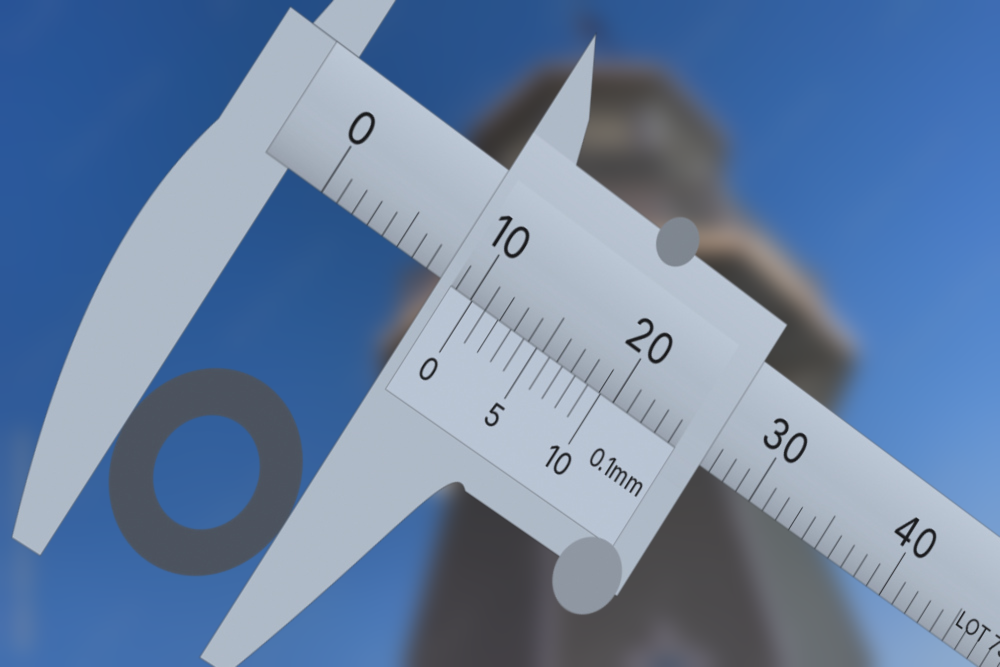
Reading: 10.1 (mm)
